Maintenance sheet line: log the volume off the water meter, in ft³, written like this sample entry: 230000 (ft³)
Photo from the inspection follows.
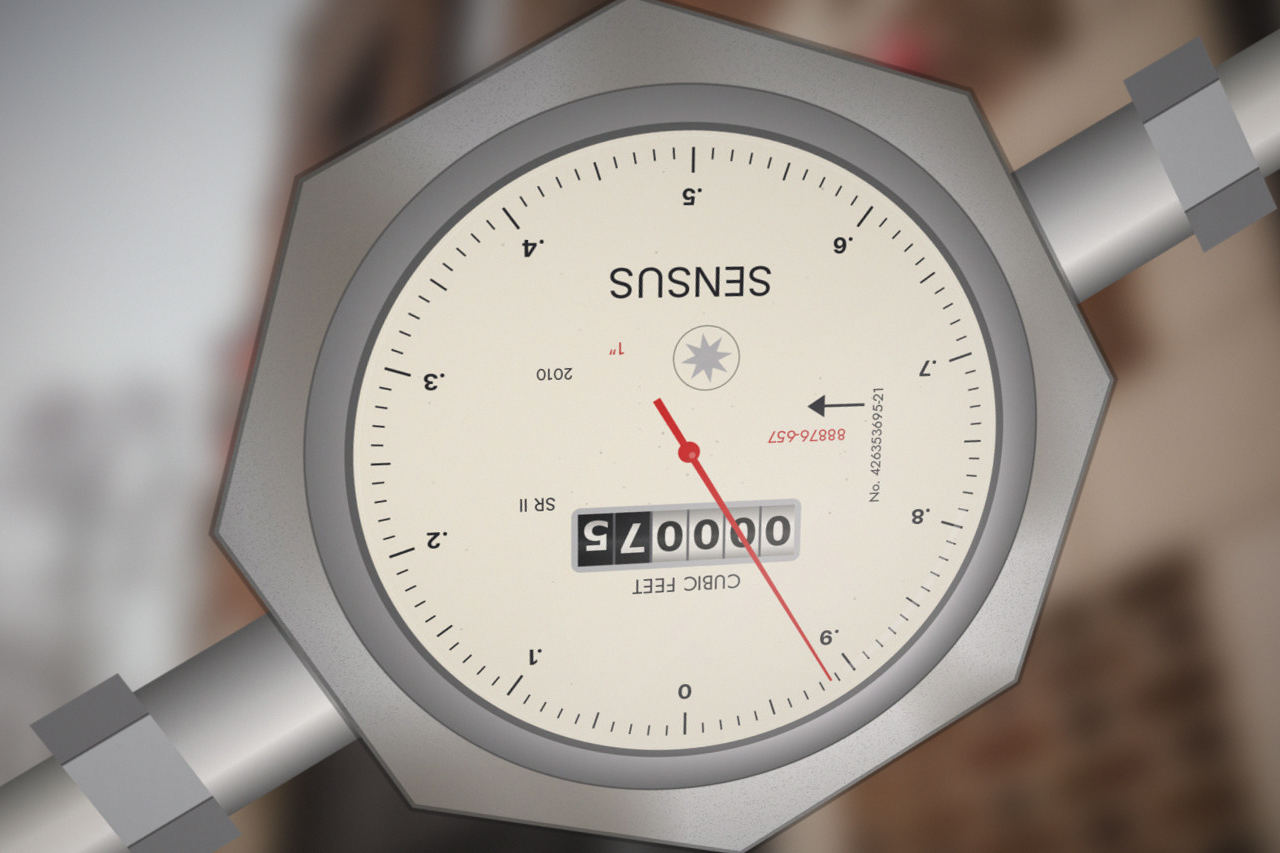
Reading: 74.91 (ft³)
